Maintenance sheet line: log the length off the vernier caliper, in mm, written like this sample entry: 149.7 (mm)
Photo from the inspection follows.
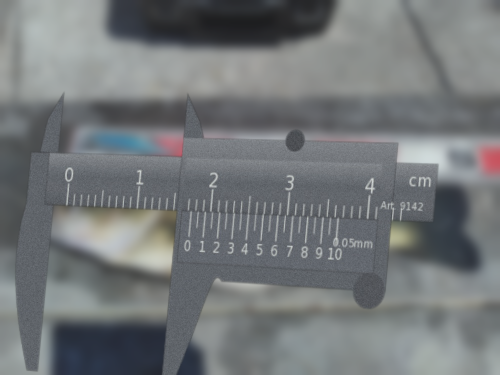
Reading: 17.4 (mm)
